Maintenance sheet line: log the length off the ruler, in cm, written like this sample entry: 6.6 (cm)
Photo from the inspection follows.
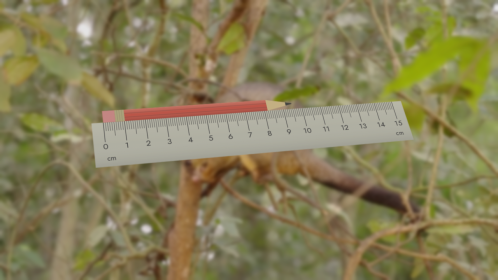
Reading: 9.5 (cm)
